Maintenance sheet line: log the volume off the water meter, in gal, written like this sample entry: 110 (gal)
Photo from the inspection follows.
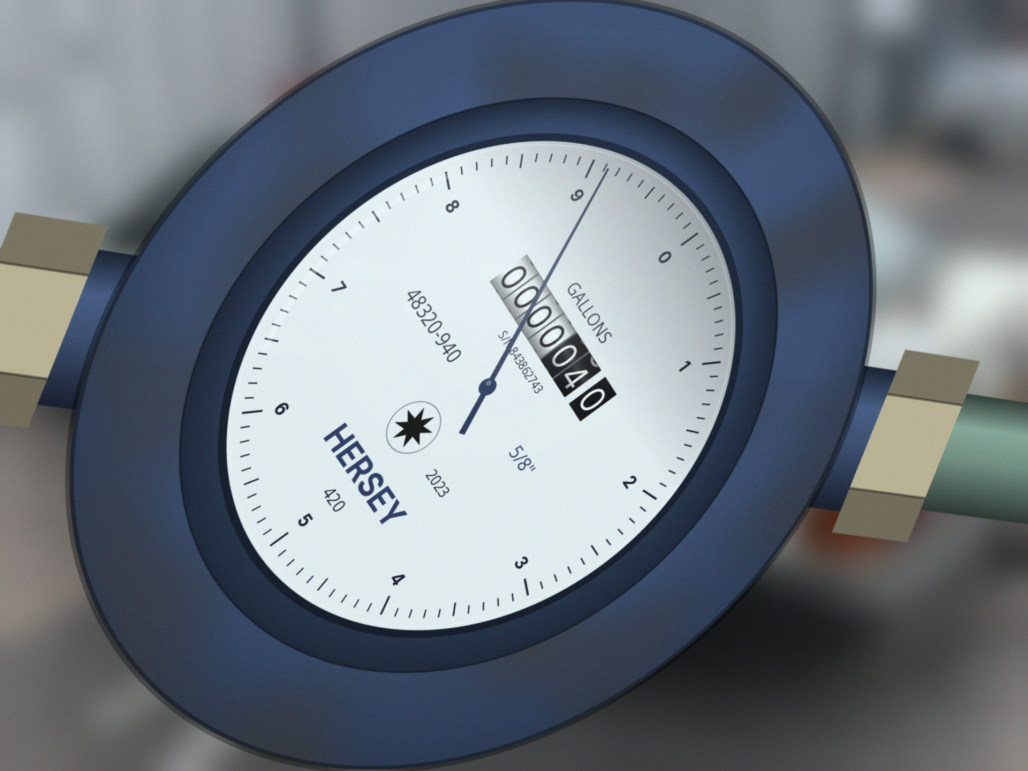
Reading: 39.1 (gal)
